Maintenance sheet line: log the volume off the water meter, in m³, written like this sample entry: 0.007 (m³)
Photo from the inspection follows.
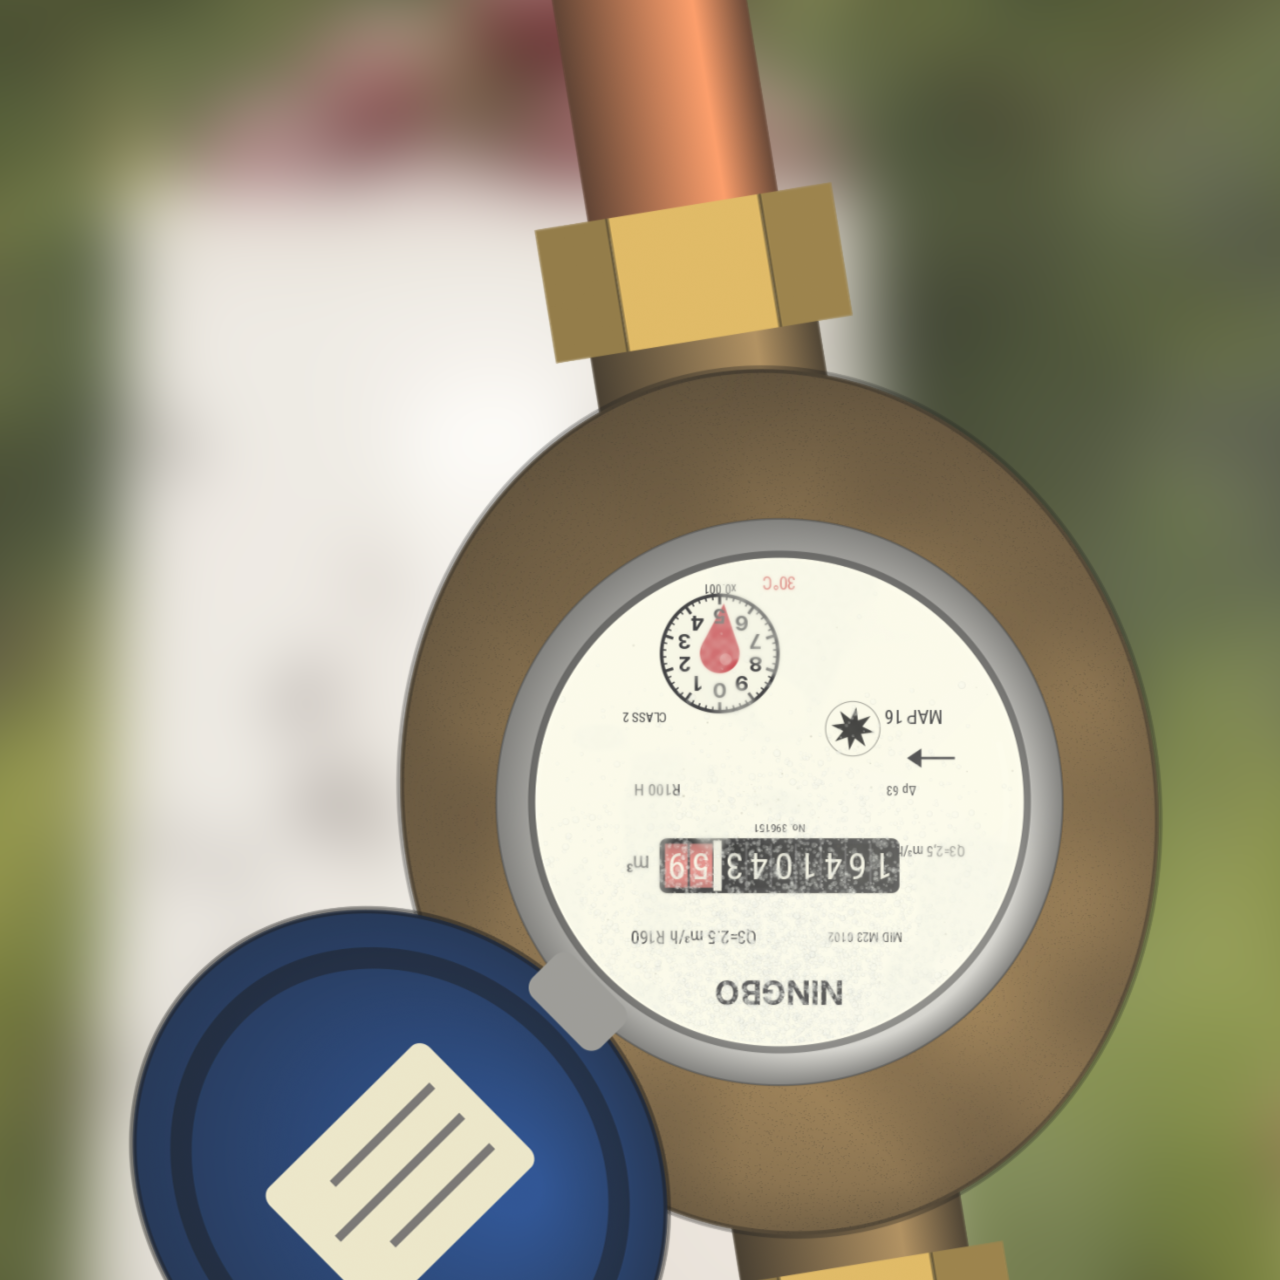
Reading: 1641043.595 (m³)
